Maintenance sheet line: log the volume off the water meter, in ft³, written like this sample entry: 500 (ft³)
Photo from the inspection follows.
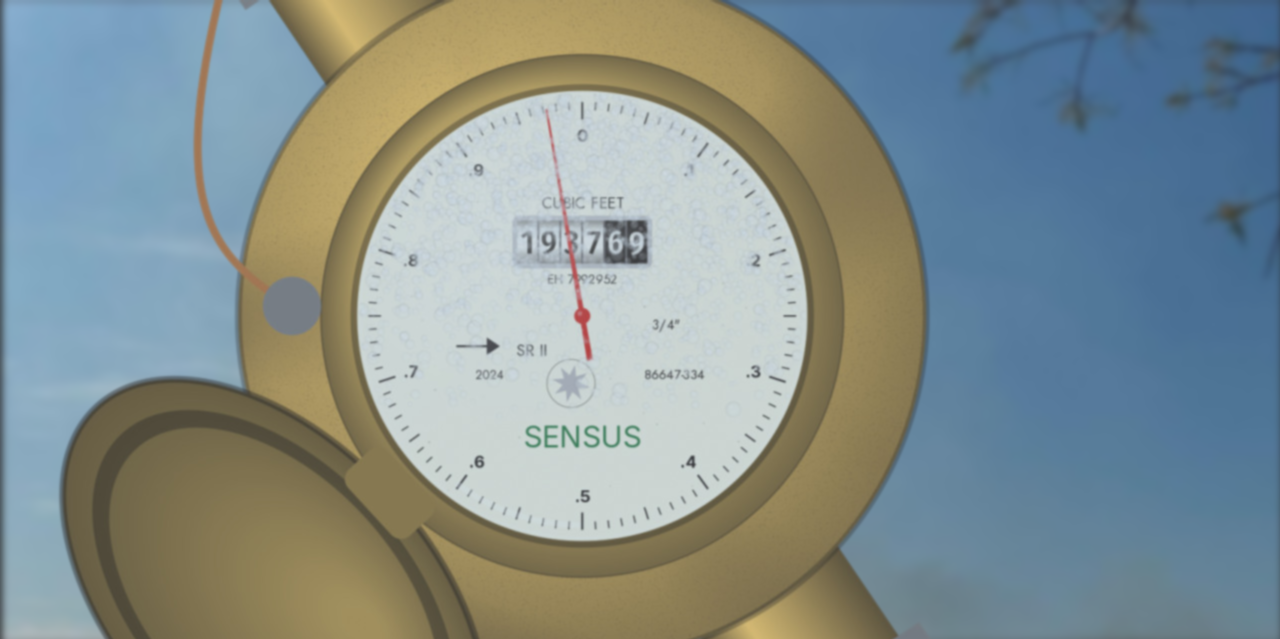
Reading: 193768.97 (ft³)
